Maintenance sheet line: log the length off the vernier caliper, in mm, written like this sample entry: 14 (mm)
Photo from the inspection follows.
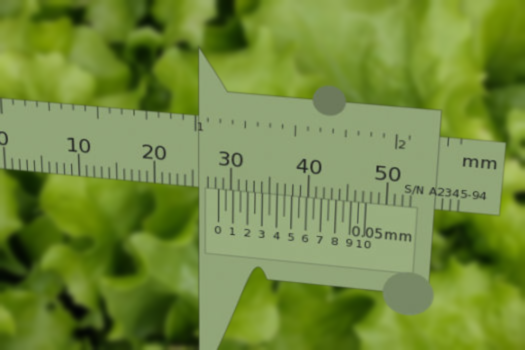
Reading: 28.4 (mm)
